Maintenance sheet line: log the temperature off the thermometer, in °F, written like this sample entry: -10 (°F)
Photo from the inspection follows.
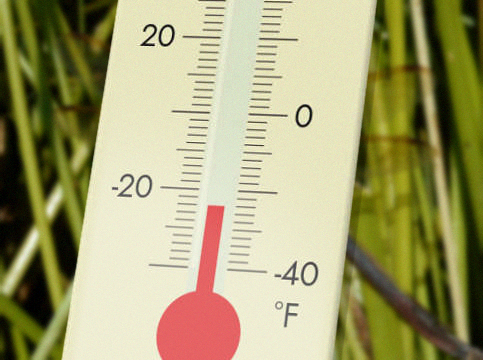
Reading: -24 (°F)
